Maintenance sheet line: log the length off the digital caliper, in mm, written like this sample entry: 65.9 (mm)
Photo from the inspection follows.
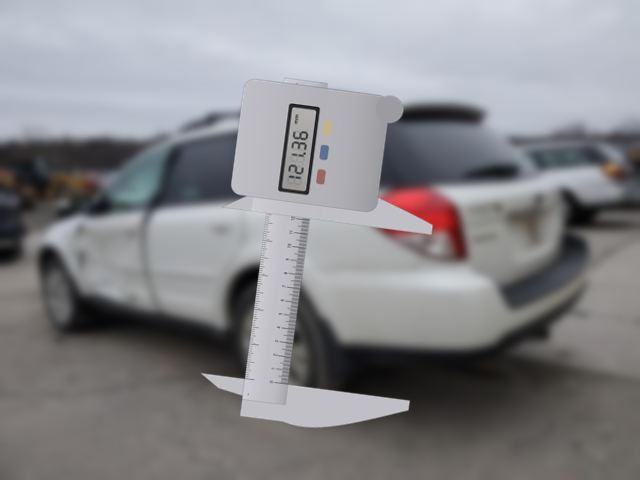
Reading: 121.36 (mm)
